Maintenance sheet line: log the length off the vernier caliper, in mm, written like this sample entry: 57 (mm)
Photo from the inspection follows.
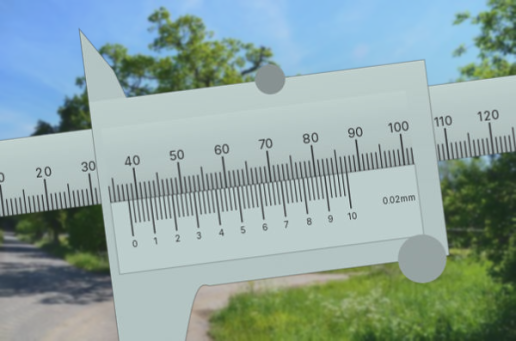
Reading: 38.0 (mm)
